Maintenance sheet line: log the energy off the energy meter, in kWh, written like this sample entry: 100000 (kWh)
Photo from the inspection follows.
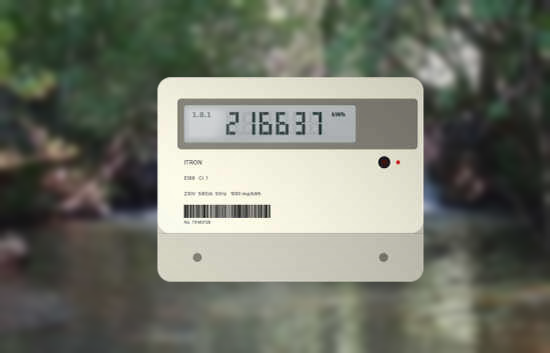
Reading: 216637 (kWh)
